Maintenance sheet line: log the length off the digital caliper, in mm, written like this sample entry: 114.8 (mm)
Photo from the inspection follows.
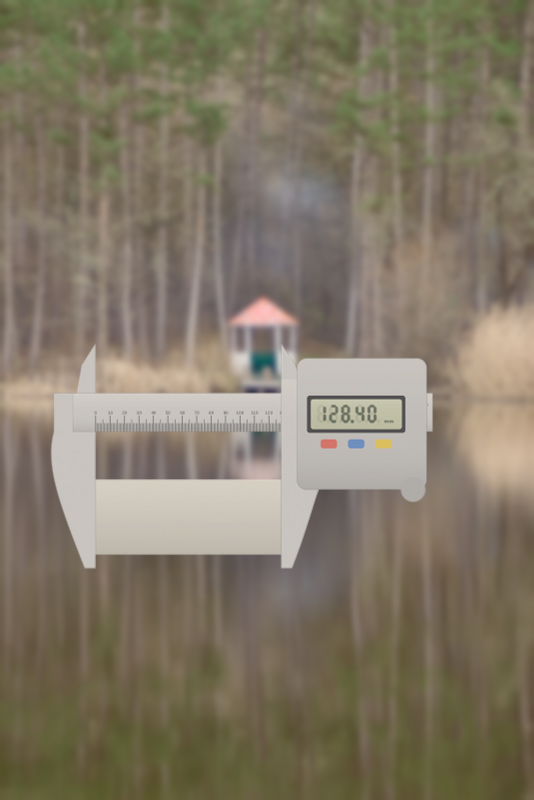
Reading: 128.40 (mm)
